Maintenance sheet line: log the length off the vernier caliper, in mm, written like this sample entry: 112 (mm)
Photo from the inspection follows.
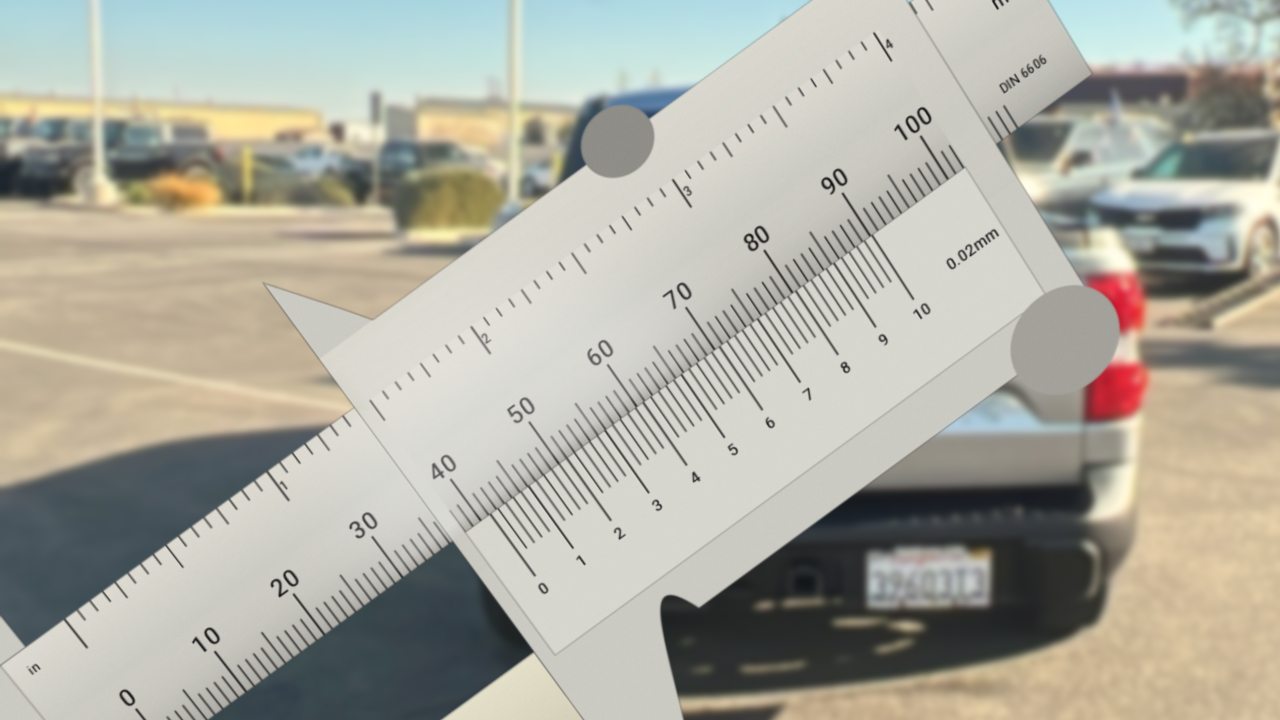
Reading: 41.2 (mm)
